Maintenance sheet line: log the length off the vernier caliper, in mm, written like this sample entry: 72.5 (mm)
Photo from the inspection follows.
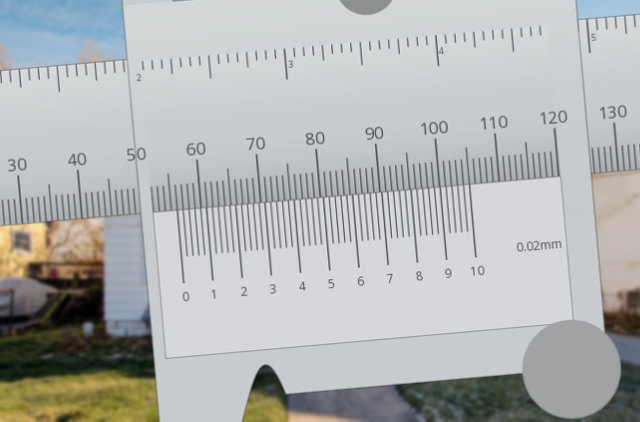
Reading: 56.0 (mm)
